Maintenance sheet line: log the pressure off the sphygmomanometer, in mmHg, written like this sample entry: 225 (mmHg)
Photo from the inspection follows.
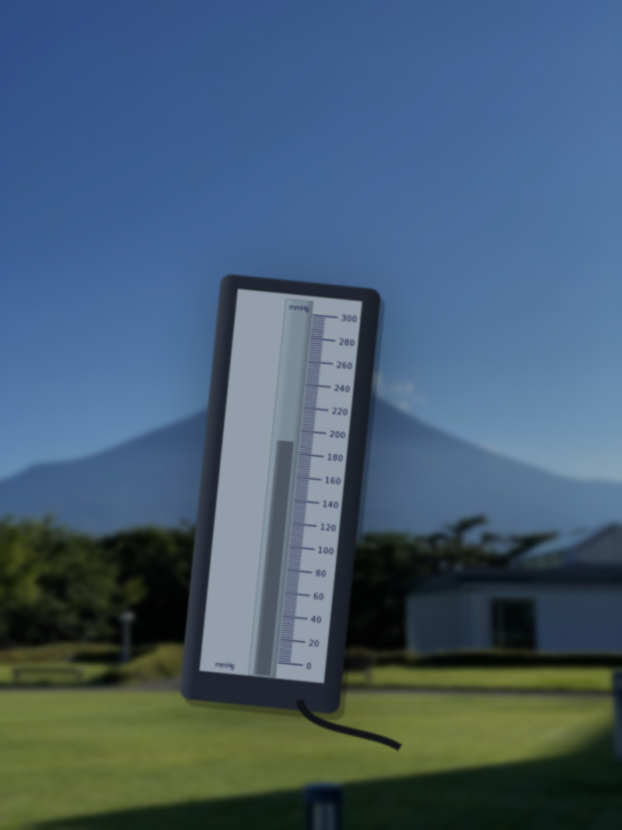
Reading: 190 (mmHg)
